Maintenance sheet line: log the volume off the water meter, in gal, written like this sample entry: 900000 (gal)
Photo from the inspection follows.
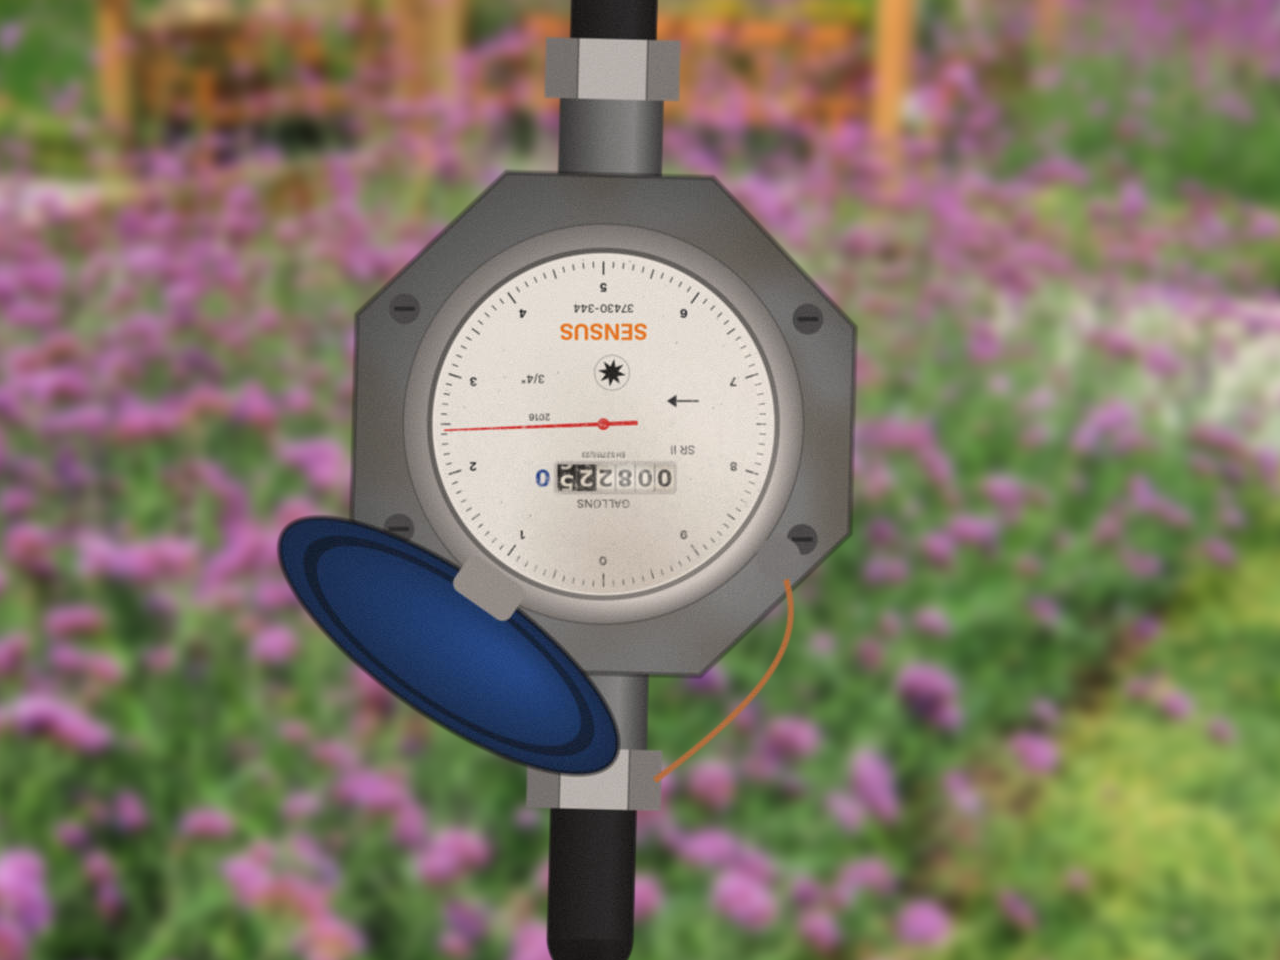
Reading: 82252.4 (gal)
